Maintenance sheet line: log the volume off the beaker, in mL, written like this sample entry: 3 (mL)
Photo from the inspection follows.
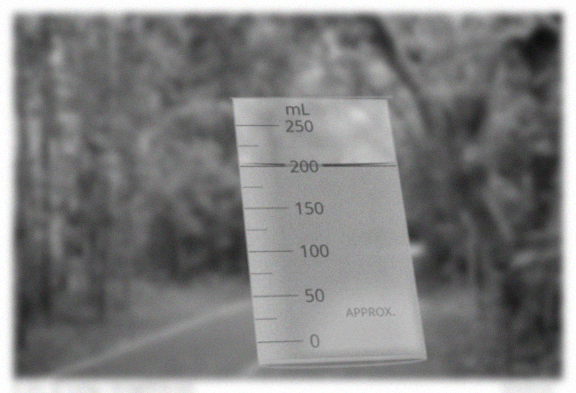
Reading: 200 (mL)
